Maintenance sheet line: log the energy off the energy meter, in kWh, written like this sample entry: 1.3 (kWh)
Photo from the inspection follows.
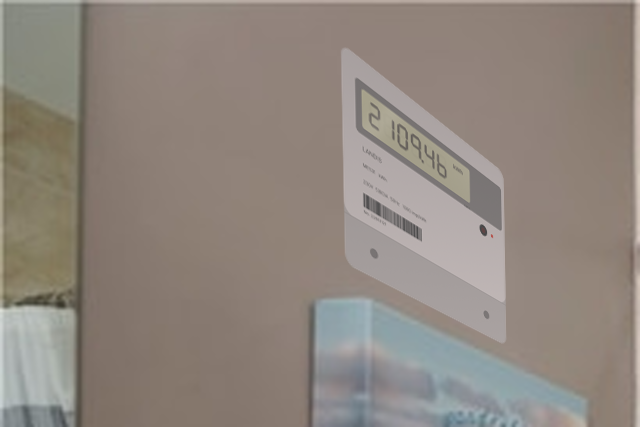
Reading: 2109.46 (kWh)
